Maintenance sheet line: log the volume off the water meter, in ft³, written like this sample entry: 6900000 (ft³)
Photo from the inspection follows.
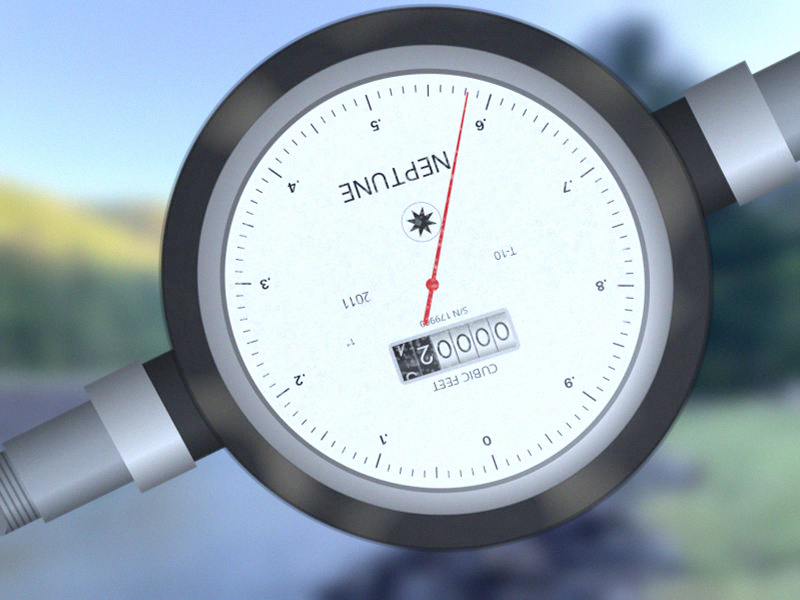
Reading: 23.58 (ft³)
